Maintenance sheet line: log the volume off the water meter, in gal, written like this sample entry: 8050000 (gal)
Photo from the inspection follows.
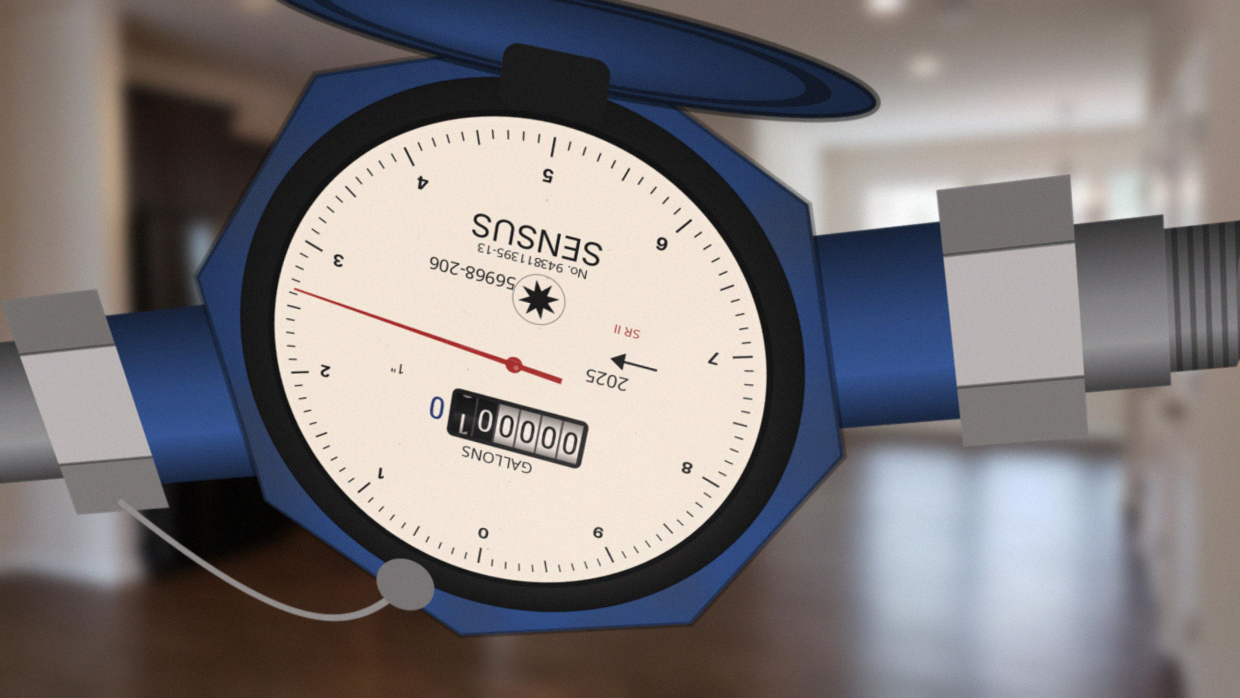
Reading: 12.6 (gal)
